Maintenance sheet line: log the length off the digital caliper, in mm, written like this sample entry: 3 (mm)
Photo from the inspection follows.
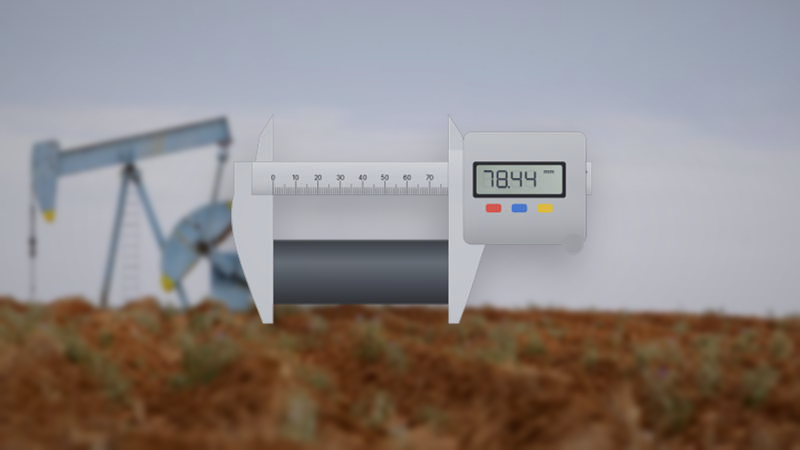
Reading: 78.44 (mm)
